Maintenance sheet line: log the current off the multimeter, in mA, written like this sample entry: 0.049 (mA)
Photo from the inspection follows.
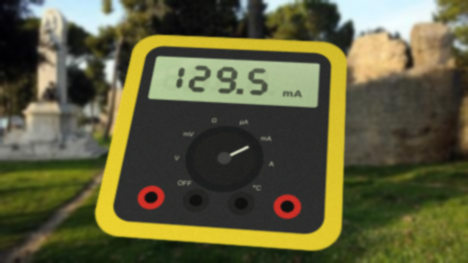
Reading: 129.5 (mA)
